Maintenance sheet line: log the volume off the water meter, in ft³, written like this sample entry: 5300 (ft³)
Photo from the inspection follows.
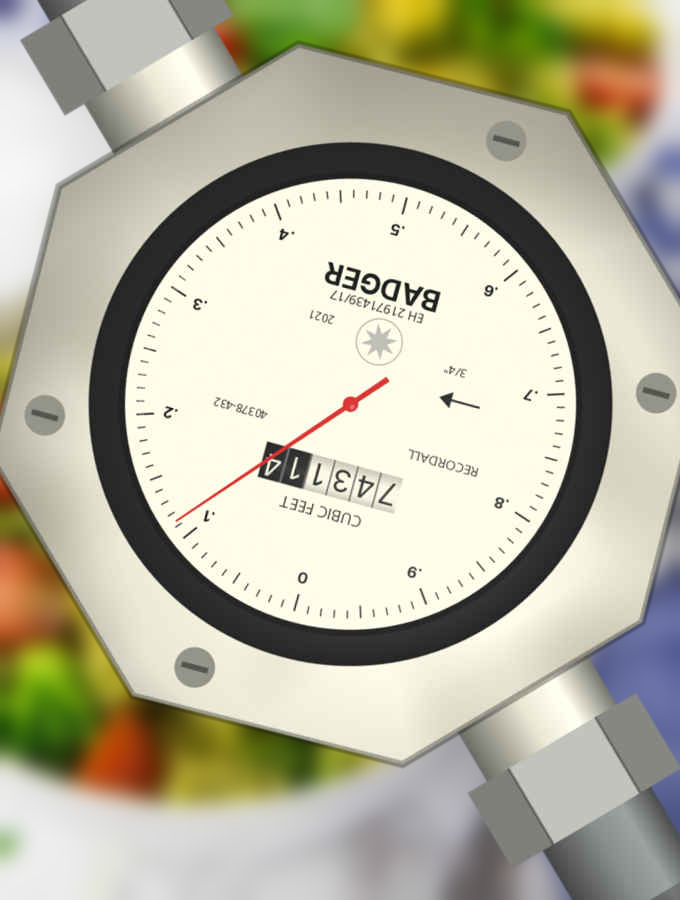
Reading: 743114.11 (ft³)
